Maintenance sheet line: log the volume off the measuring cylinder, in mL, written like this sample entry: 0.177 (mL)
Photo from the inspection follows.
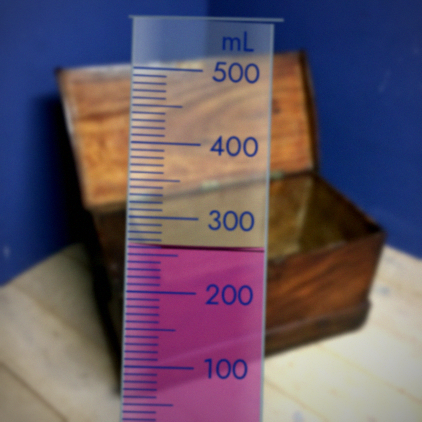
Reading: 260 (mL)
